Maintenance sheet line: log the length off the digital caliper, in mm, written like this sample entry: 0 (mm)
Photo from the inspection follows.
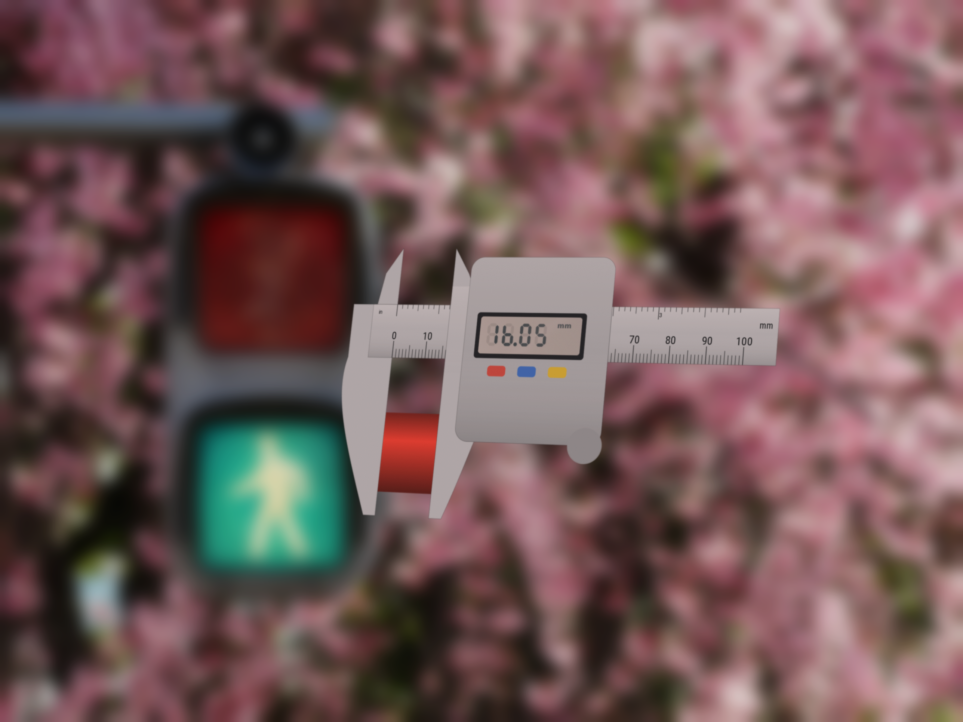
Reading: 16.05 (mm)
